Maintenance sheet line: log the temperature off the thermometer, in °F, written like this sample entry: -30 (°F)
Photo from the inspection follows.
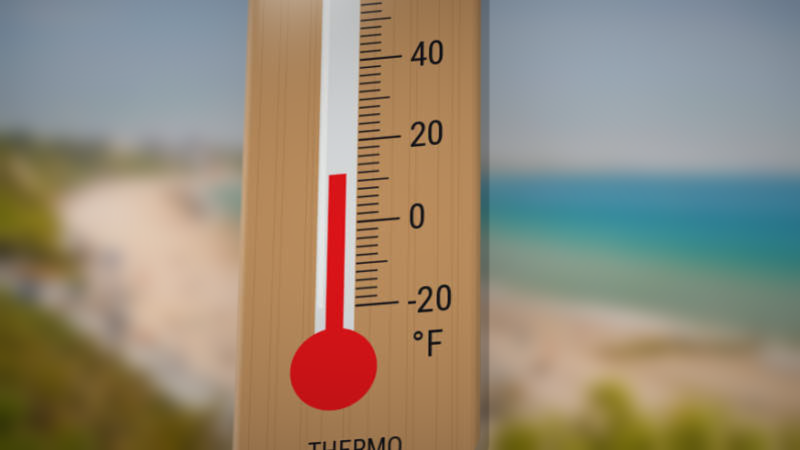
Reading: 12 (°F)
